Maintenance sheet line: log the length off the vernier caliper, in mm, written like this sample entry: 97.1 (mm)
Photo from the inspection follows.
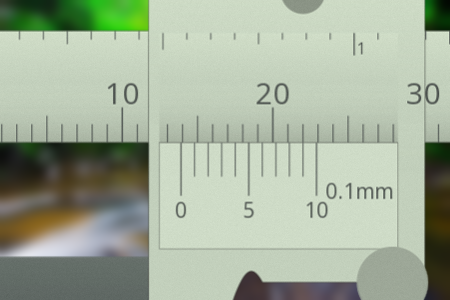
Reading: 13.9 (mm)
